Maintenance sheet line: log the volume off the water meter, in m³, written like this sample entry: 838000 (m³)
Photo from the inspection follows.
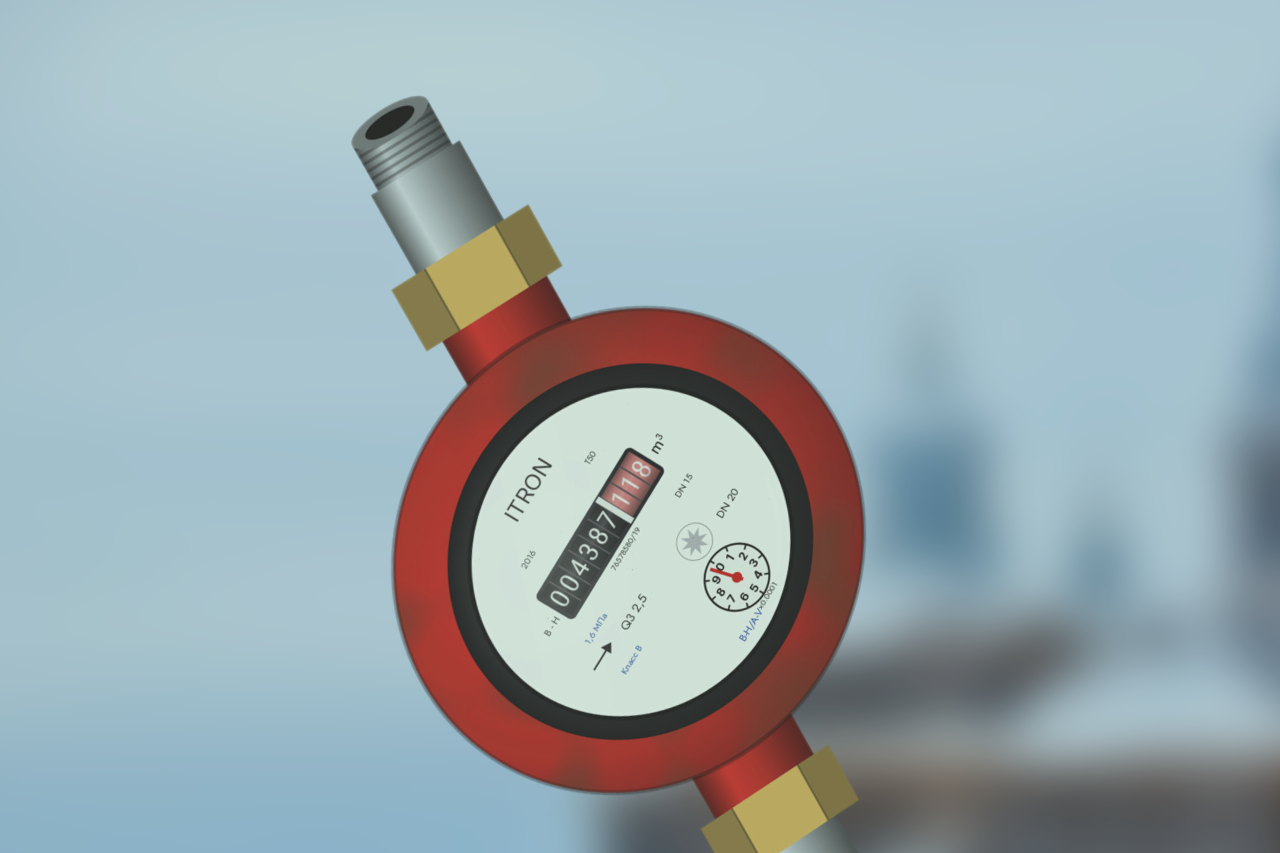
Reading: 4387.1179 (m³)
